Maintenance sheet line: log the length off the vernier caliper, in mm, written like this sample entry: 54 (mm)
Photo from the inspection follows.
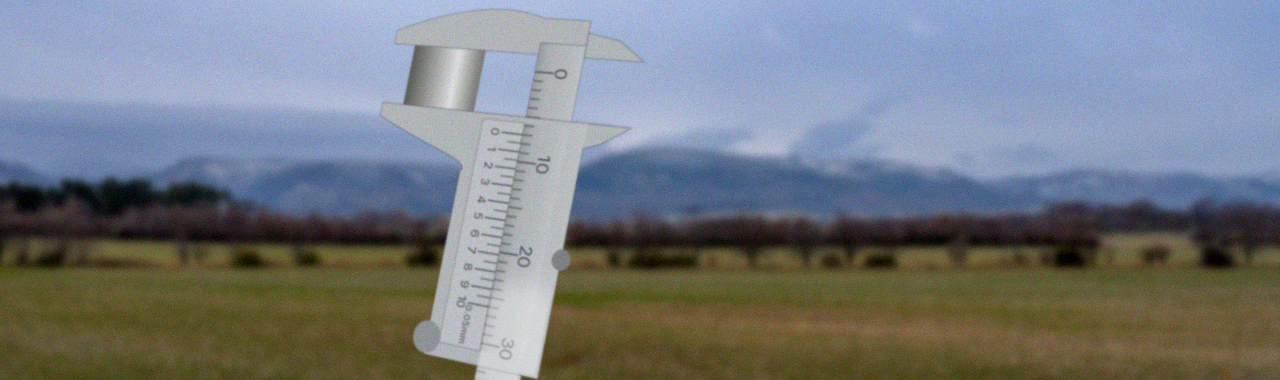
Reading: 7.0 (mm)
